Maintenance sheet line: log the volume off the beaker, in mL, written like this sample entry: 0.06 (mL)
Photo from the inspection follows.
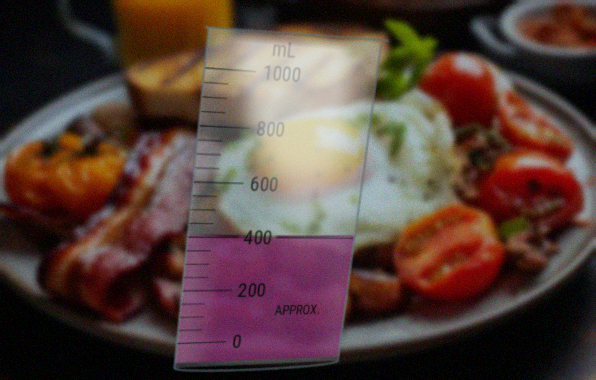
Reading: 400 (mL)
